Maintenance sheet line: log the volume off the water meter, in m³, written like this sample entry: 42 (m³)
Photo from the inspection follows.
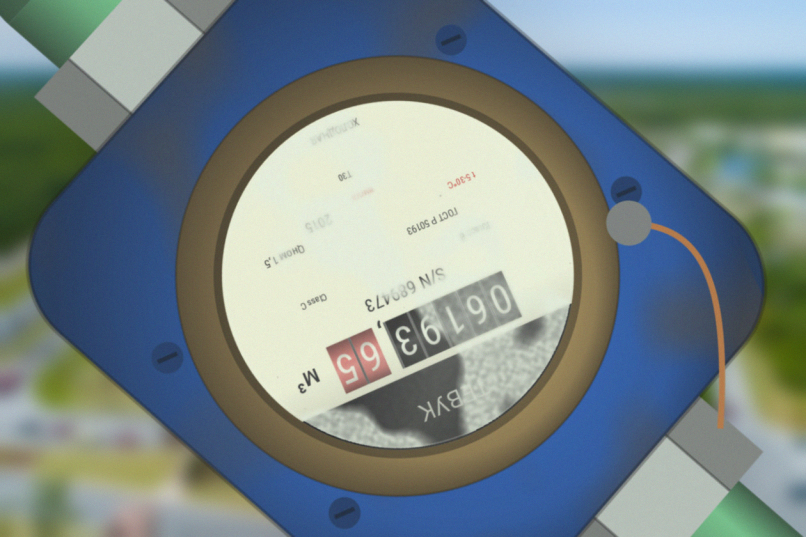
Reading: 6193.65 (m³)
